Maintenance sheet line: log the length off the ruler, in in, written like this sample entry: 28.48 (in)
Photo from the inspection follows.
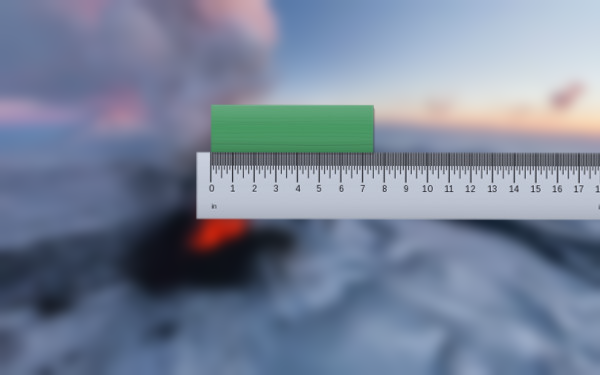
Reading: 7.5 (in)
